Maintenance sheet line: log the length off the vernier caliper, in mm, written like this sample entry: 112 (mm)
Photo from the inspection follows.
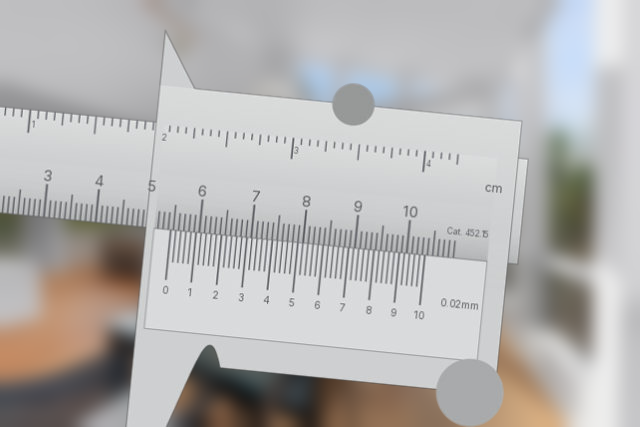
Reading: 54.5 (mm)
